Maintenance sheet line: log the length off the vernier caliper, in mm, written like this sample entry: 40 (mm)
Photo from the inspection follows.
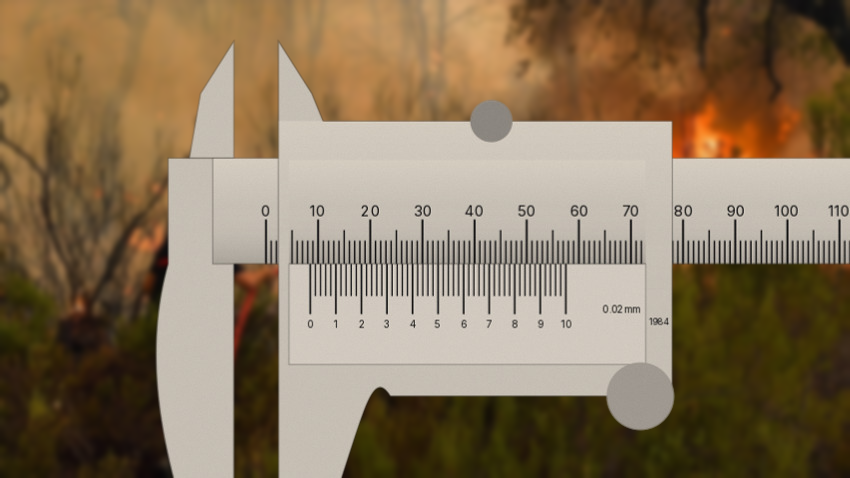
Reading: 8.5 (mm)
